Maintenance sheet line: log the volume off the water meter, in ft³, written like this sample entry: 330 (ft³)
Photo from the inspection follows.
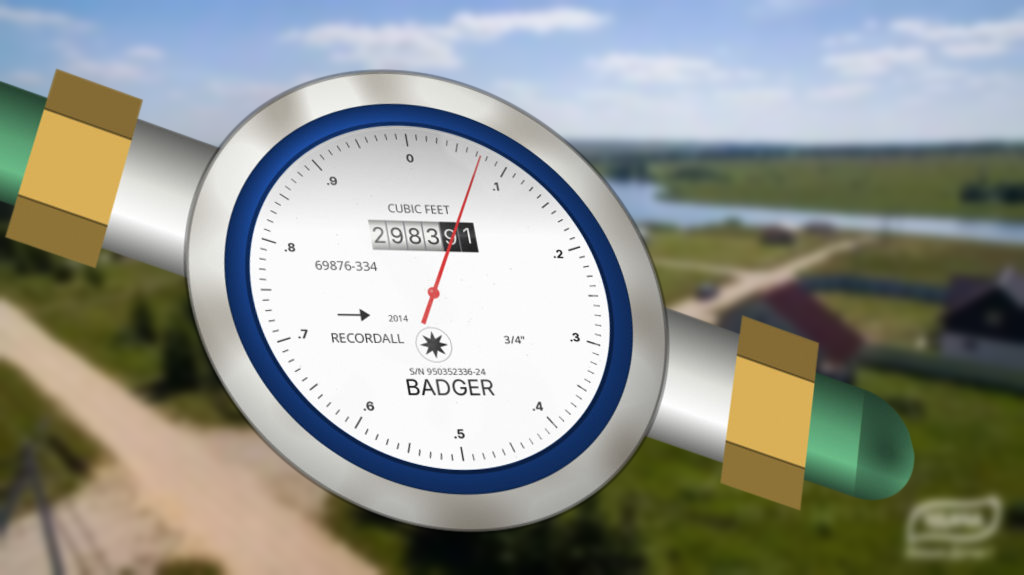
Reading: 298391.07 (ft³)
